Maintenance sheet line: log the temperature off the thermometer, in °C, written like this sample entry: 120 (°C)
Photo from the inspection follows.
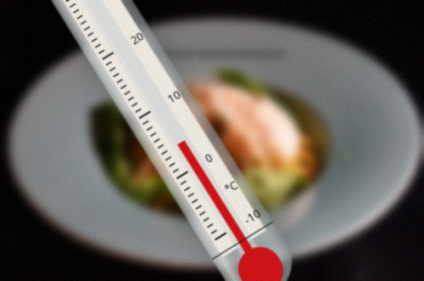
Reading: 4 (°C)
